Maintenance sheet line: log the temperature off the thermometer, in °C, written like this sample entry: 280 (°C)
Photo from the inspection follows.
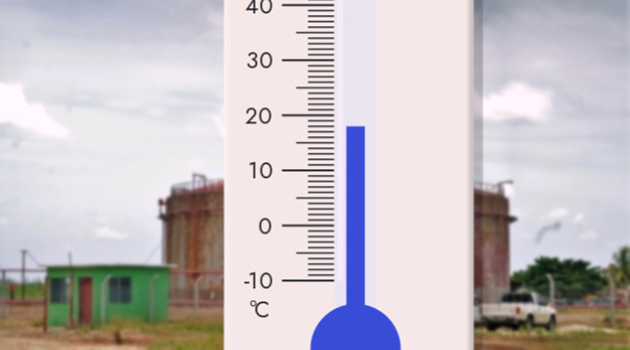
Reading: 18 (°C)
